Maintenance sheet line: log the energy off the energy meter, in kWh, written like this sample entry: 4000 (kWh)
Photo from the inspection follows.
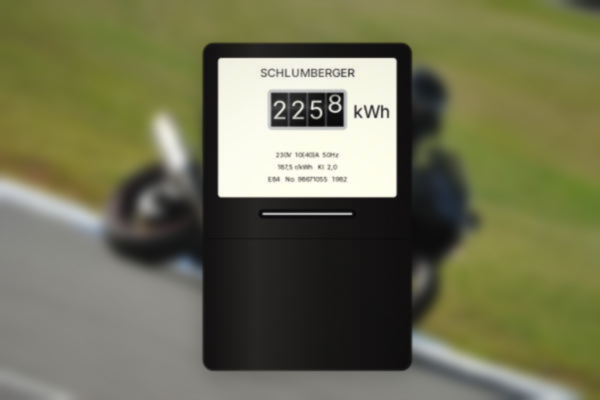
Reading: 2258 (kWh)
